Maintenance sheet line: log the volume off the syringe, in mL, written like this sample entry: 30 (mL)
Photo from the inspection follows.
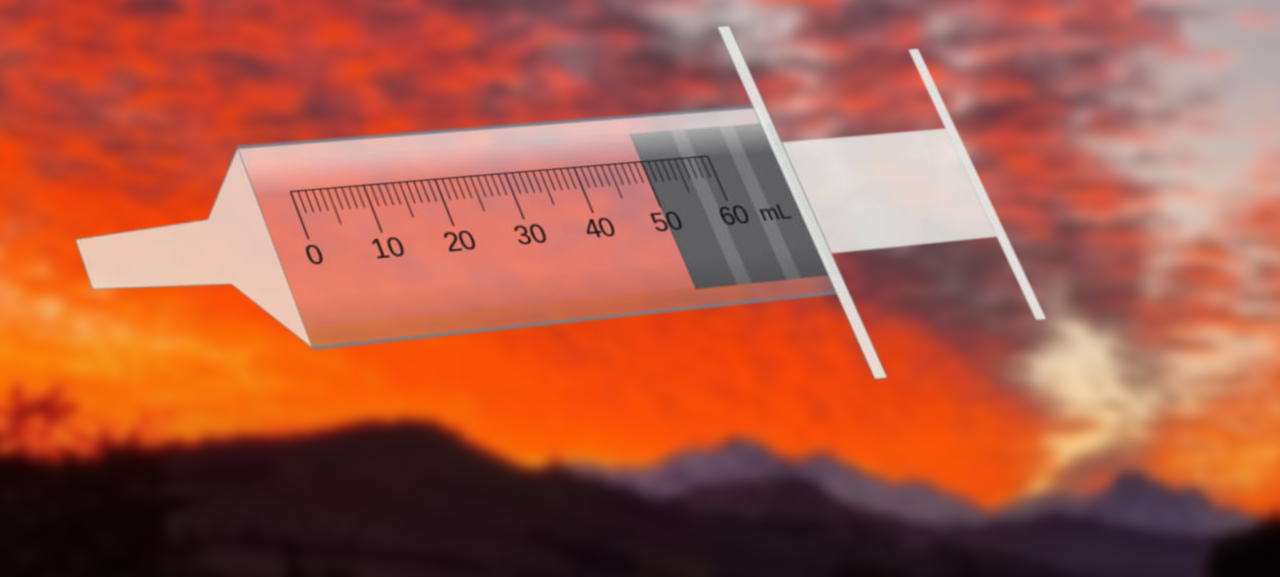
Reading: 50 (mL)
